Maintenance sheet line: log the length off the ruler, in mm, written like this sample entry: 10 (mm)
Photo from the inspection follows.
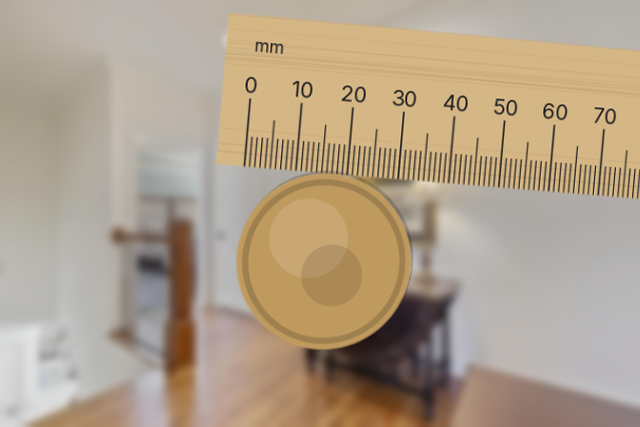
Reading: 34 (mm)
